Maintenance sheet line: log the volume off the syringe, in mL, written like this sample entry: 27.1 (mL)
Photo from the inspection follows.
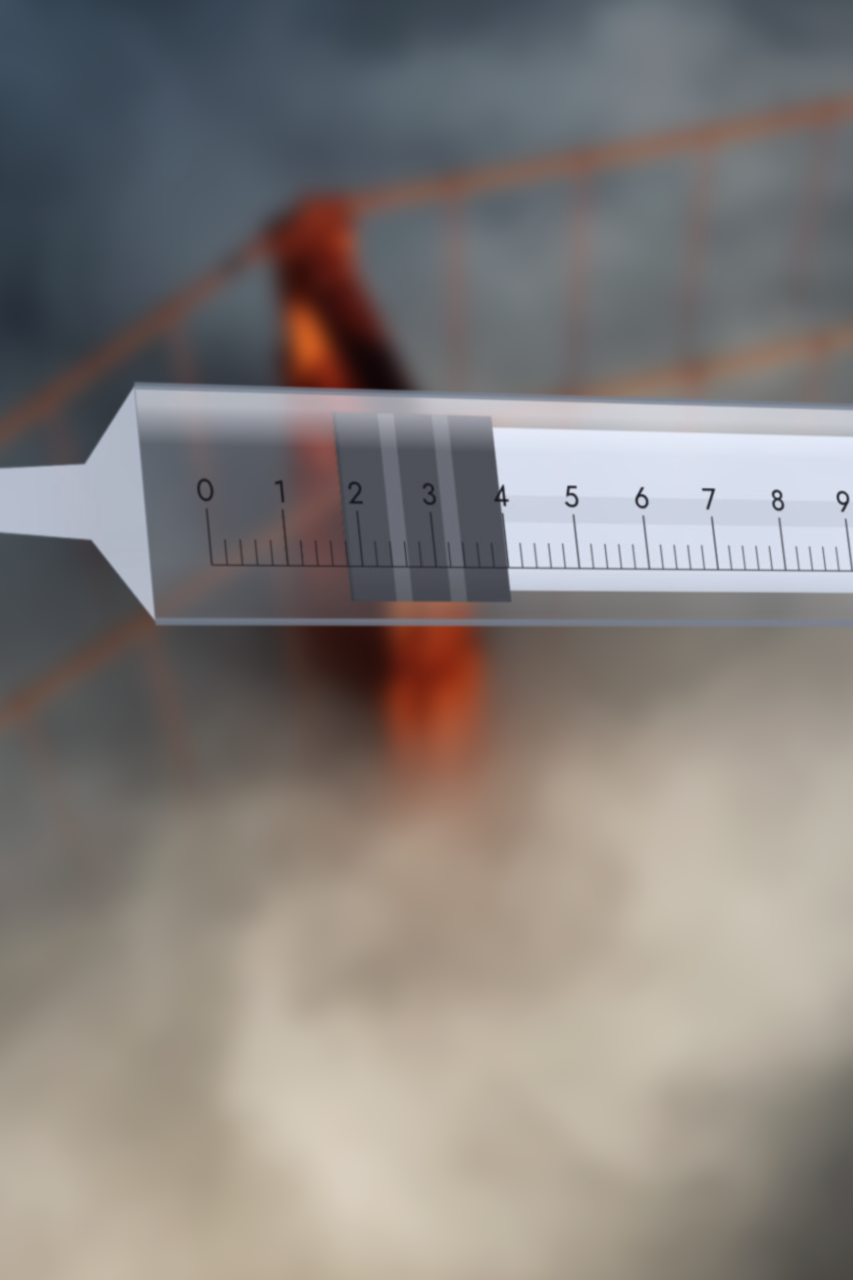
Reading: 1.8 (mL)
